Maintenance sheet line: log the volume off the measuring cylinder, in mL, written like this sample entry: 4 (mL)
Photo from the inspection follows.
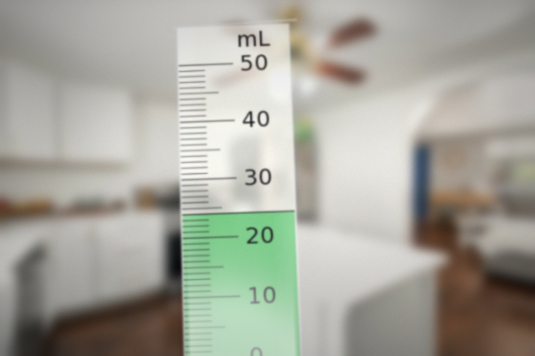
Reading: 24 (mL)
